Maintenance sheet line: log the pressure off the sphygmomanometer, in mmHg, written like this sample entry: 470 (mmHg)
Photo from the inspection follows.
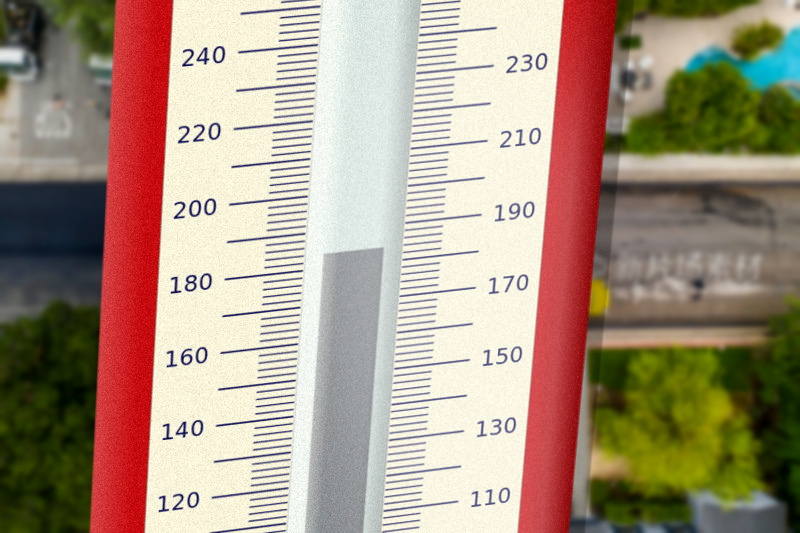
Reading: 184 (mmHg)
